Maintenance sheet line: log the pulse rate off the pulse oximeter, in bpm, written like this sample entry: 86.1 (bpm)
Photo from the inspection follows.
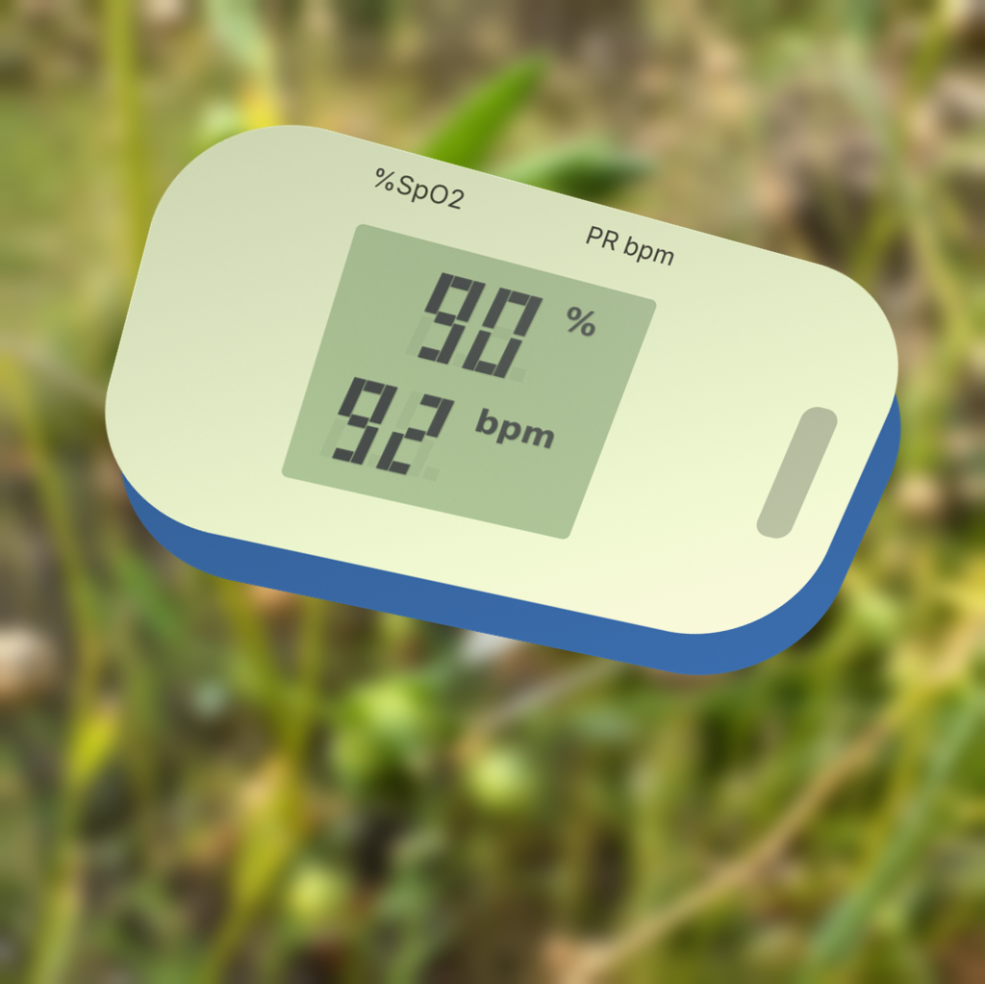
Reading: 92 (bpm)
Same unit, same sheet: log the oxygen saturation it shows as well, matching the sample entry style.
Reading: 90 (%)
